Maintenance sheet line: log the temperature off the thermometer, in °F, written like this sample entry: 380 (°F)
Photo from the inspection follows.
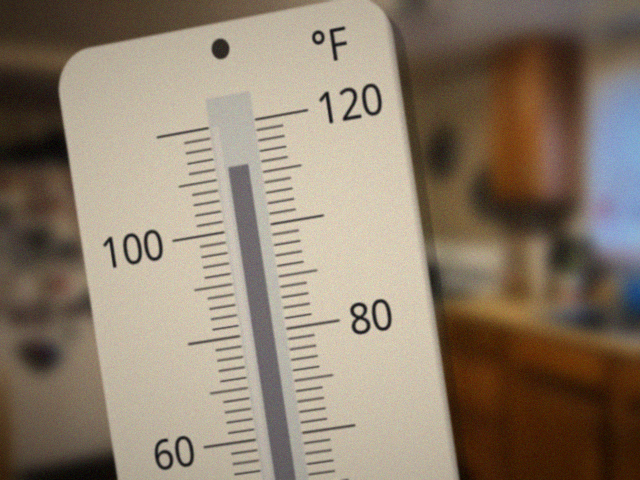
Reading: 112 (°F)
